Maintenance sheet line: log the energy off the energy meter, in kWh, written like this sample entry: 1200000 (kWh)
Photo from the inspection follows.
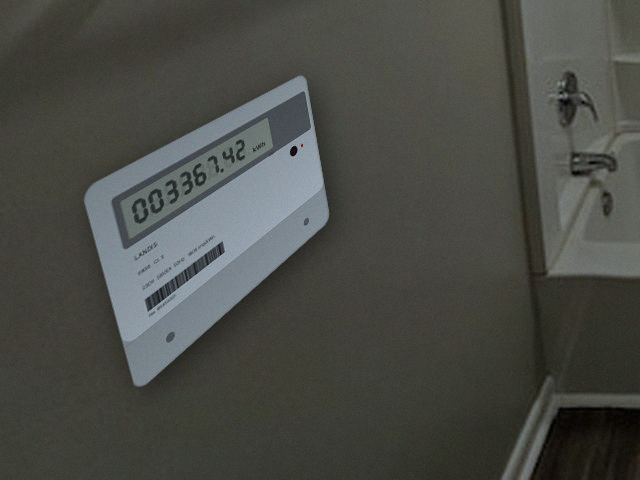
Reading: 3367.42 (kWh)
